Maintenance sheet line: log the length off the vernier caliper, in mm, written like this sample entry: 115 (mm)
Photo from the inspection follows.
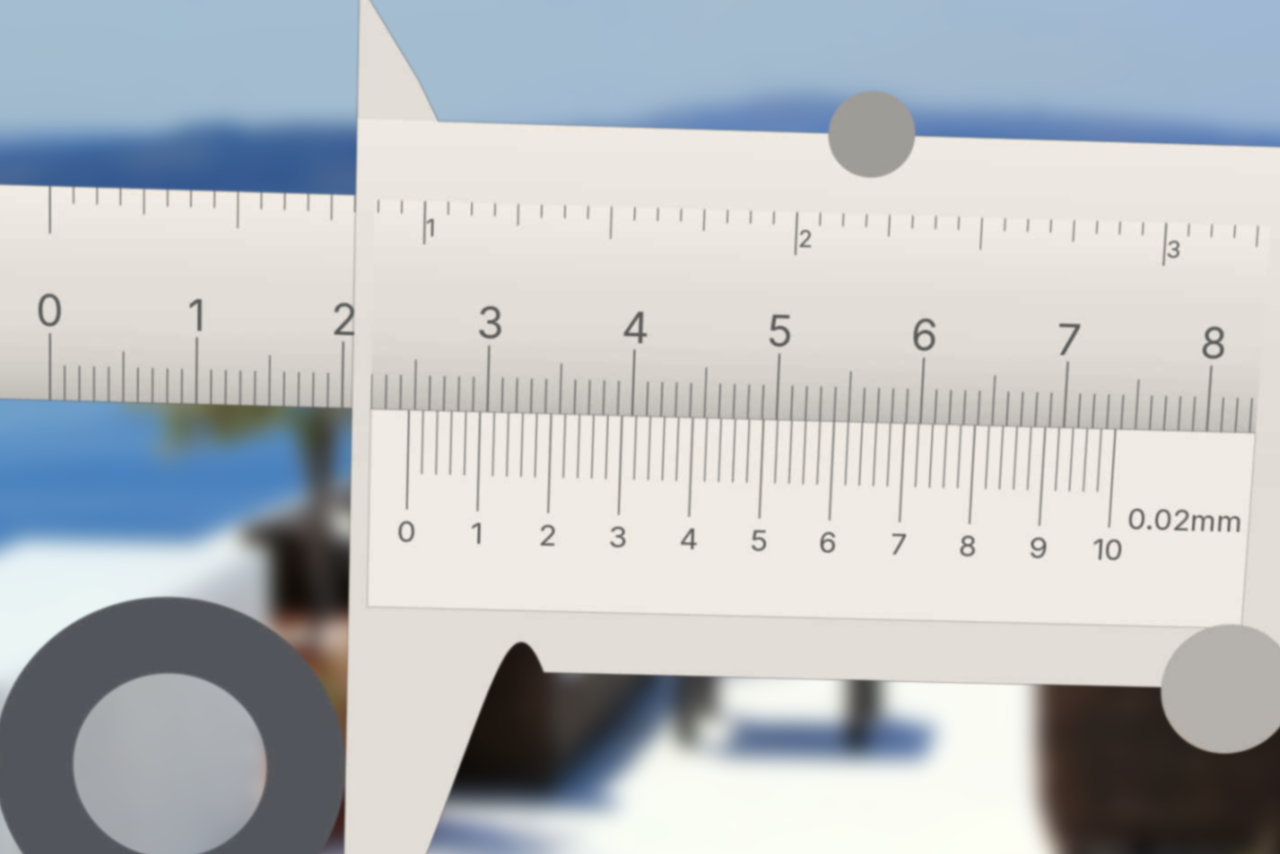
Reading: 24.6 (mm)
